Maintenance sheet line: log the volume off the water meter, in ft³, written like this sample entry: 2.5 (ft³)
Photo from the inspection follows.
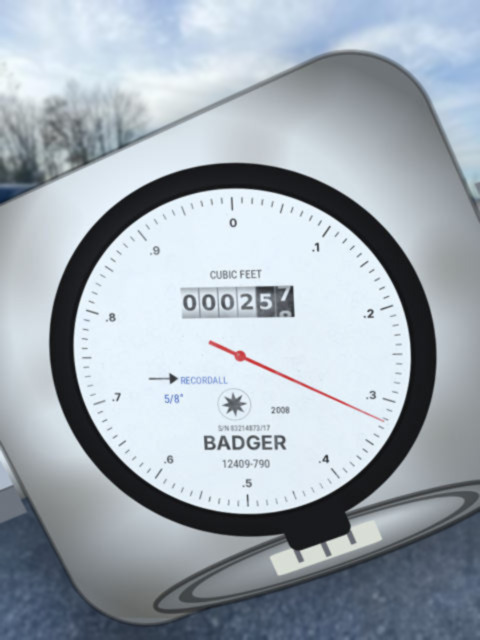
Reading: 257.32 (ft³)
